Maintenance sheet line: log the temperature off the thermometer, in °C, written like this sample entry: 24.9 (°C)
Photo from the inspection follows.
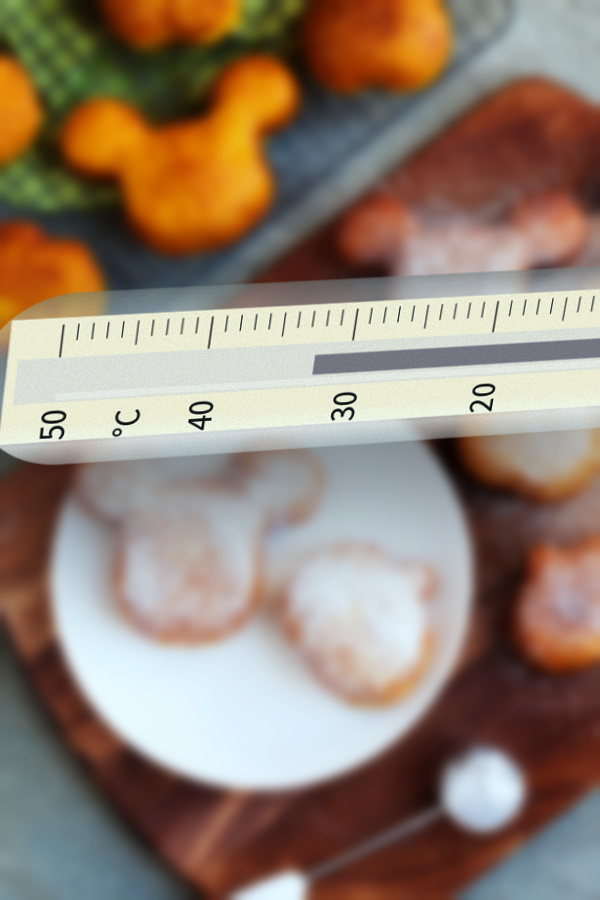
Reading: 32.5 (°C)
